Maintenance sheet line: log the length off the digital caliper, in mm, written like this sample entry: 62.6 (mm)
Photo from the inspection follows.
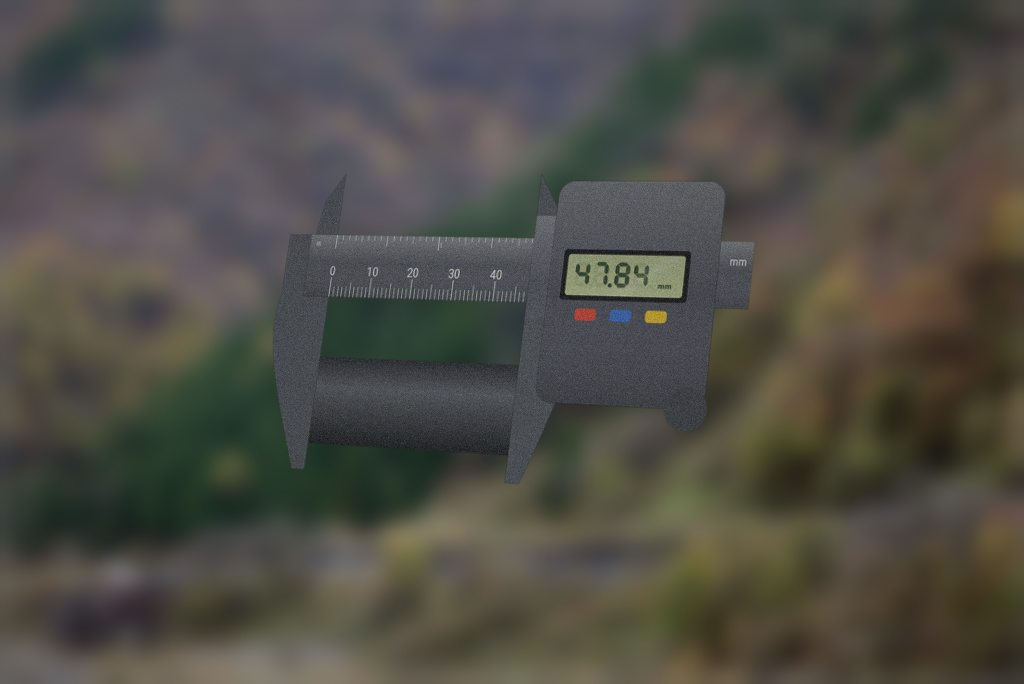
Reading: 47.84 (mm)
